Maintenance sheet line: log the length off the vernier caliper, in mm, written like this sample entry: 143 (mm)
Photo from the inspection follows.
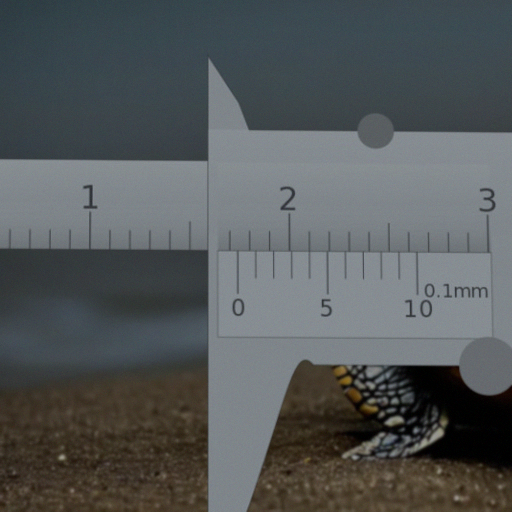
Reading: 17.4 (mm)
